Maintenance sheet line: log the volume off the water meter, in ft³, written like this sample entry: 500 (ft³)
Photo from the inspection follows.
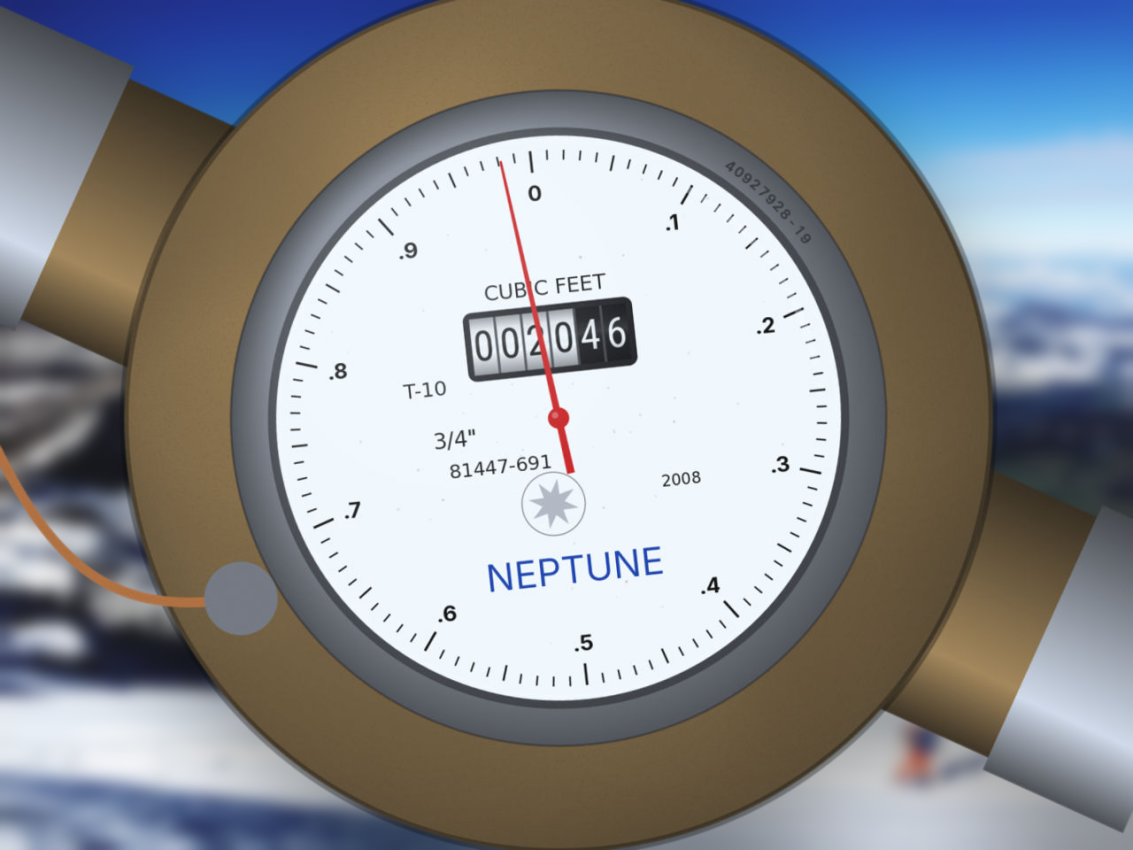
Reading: 2045.98 (ft³)
